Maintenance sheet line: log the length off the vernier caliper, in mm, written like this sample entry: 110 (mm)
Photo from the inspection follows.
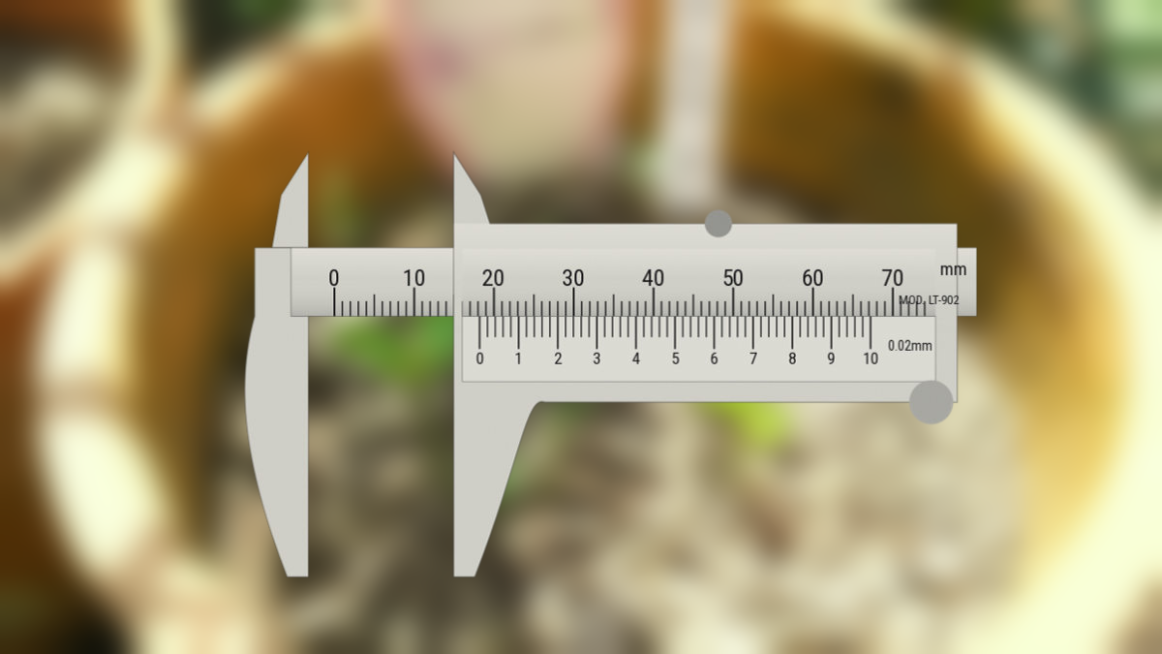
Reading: 18.2 (mm)
